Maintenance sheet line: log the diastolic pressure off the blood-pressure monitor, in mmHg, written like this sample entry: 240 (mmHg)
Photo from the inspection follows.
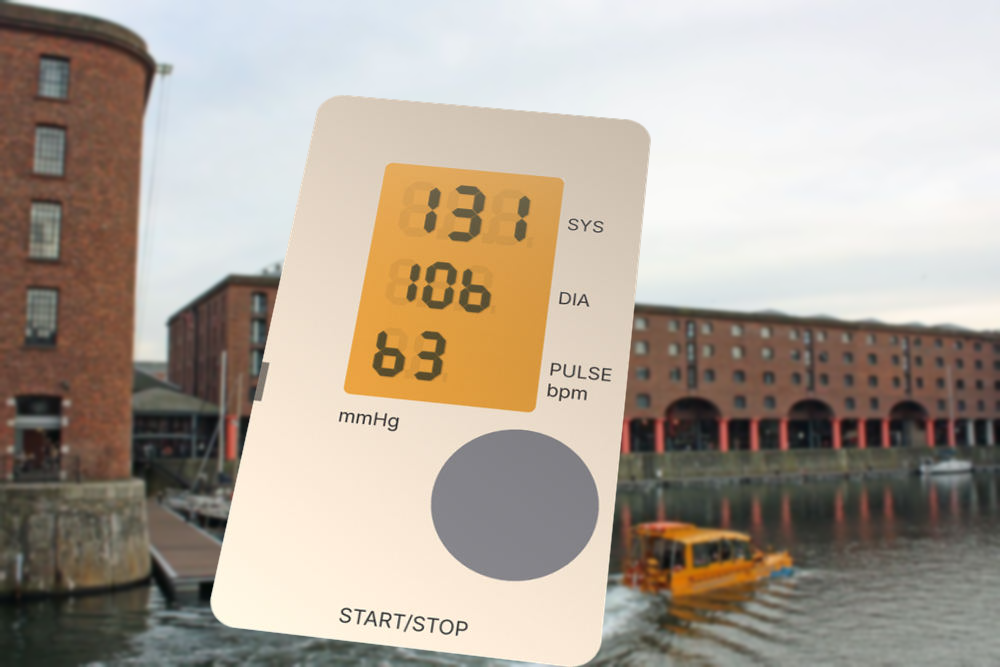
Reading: 106 (mmHg)
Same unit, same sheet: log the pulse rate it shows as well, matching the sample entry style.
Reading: 63 (bpm)
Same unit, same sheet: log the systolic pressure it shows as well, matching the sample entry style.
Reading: 131 (mmHg)
